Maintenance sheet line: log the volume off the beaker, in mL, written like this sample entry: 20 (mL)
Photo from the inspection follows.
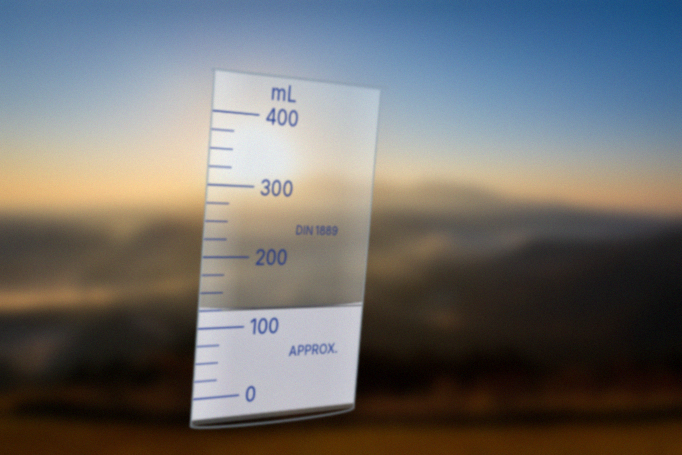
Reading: 125 (mL)
